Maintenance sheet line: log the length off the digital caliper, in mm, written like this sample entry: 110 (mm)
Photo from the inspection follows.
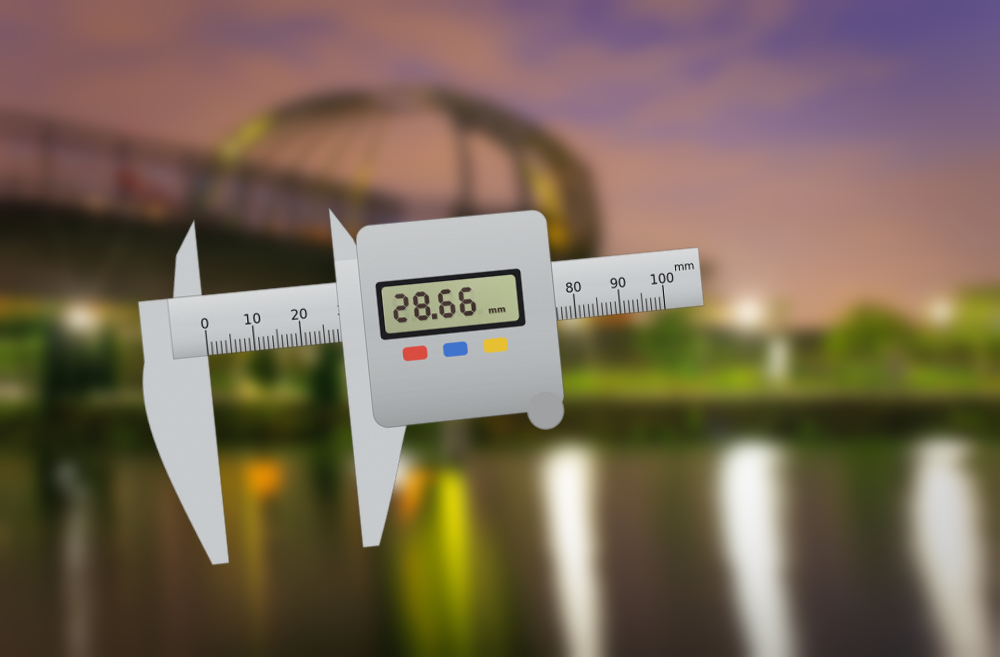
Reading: 28.66 (mm)
